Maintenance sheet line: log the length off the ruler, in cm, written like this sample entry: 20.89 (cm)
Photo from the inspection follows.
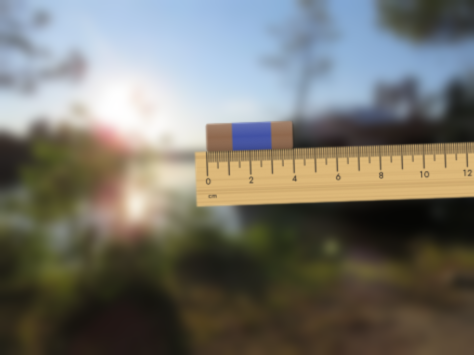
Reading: 4 (cm)
